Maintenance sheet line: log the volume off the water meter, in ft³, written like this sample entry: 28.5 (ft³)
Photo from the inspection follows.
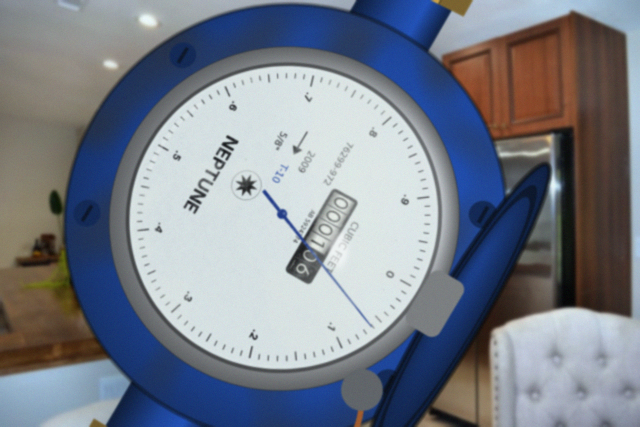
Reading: 106.06 (ft³)
